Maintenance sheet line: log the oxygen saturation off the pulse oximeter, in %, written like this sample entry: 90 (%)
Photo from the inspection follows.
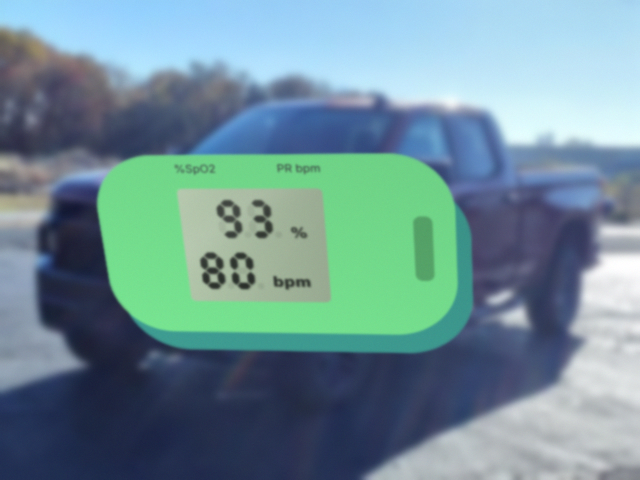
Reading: 93 (%)
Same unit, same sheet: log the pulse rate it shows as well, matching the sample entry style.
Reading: 80 (bpm)
